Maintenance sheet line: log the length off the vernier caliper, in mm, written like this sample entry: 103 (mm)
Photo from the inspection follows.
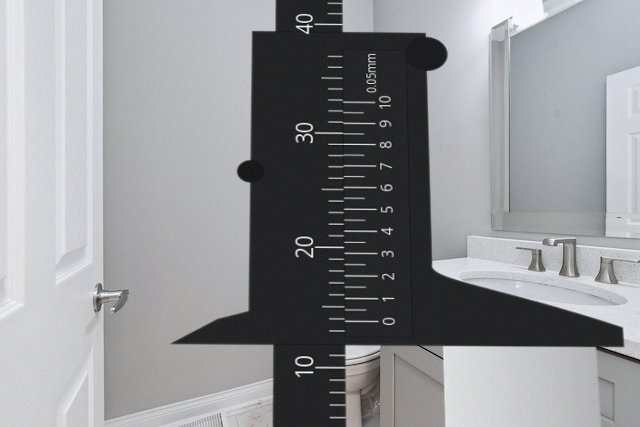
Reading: 13.8 (mm)
